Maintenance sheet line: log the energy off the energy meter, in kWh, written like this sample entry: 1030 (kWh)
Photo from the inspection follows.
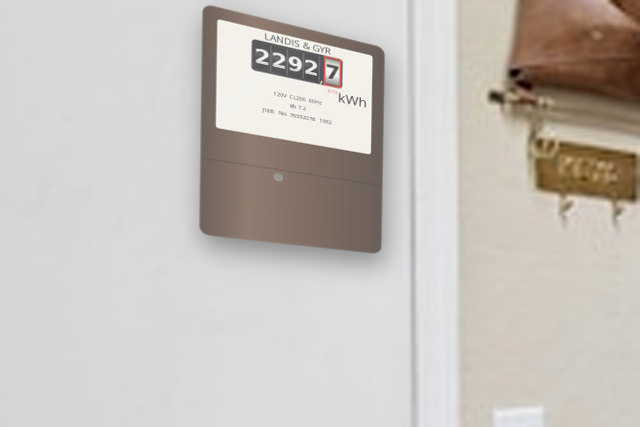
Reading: 2292.7 (kWh)
